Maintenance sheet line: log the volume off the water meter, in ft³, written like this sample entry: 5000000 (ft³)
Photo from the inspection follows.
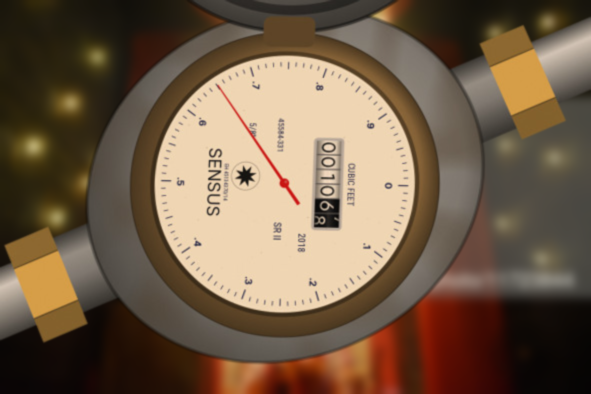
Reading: 1067.65 (ft³)
